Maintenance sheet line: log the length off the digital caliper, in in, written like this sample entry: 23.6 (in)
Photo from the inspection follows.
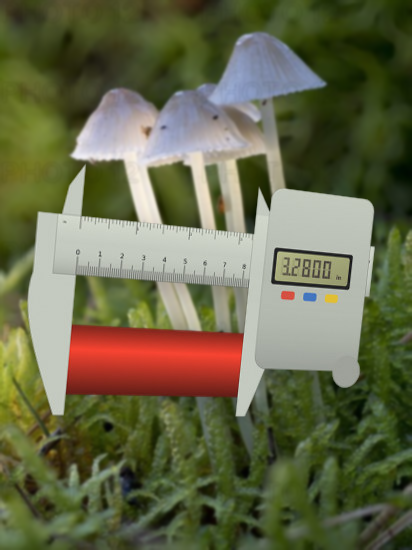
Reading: 3.2800 (in)
